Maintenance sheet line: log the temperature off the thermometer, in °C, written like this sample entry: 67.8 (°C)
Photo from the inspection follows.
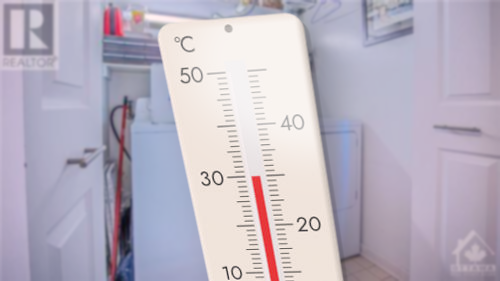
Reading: 30 (°C)
